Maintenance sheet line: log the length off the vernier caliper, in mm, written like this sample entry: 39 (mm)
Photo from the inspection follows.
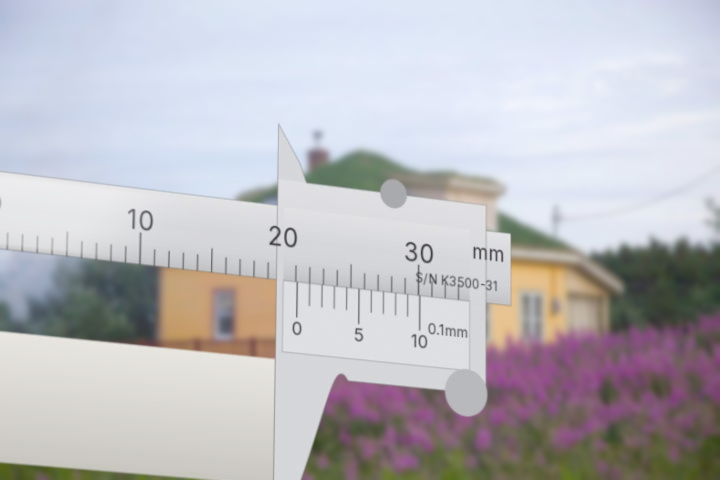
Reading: 21.1 (mm)
